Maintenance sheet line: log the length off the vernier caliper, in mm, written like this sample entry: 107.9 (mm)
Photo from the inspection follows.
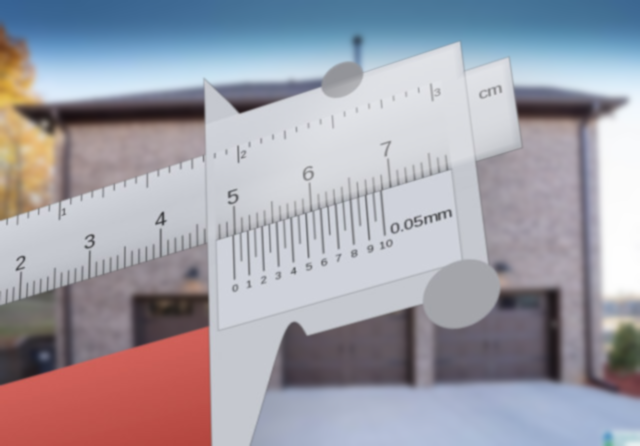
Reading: 49.8 (mm)
